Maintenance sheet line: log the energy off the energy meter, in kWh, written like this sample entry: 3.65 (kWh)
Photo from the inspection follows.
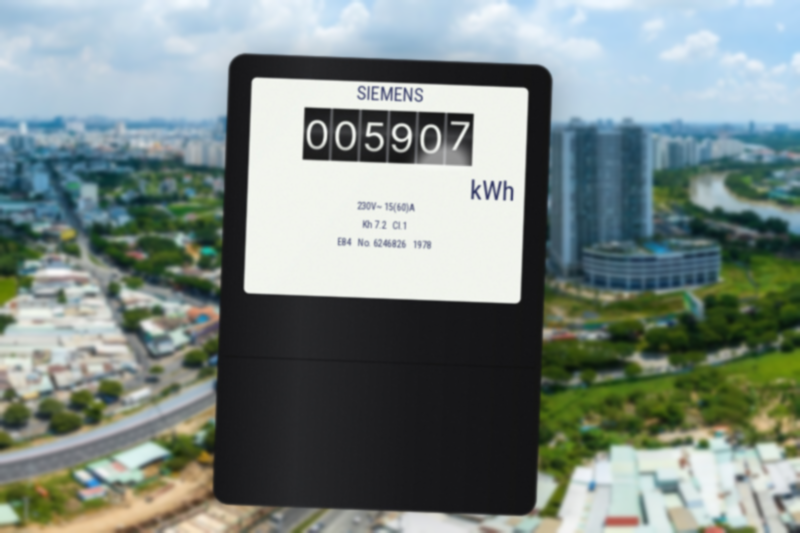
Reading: 5907 (kWh)
